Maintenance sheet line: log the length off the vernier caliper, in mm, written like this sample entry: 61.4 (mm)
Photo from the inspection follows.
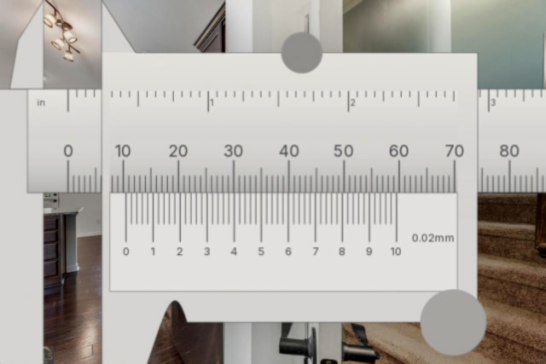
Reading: 10.5 (mm)
